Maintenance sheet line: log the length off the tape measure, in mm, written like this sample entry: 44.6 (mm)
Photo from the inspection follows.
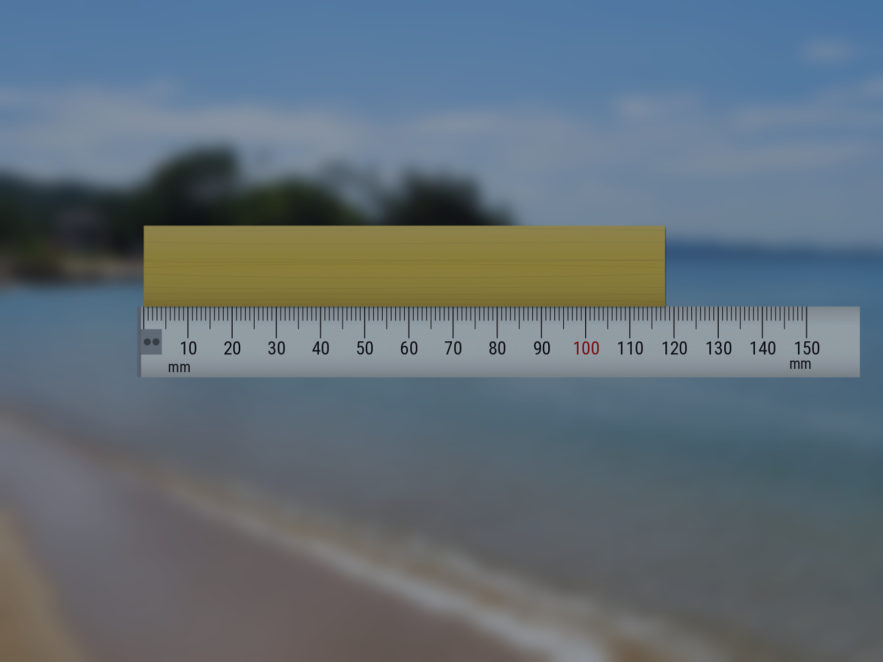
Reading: 118 (mm)
